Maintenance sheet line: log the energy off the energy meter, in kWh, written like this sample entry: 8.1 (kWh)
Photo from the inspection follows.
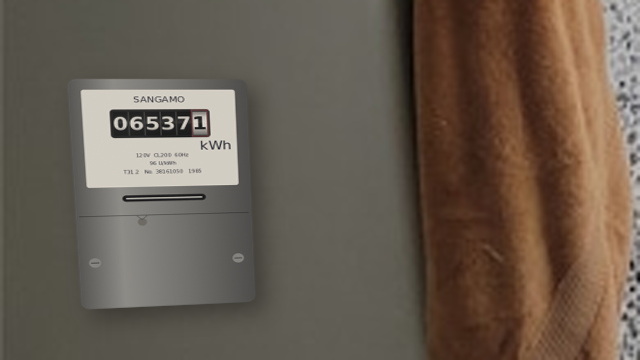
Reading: 6537.1 (kWh)
